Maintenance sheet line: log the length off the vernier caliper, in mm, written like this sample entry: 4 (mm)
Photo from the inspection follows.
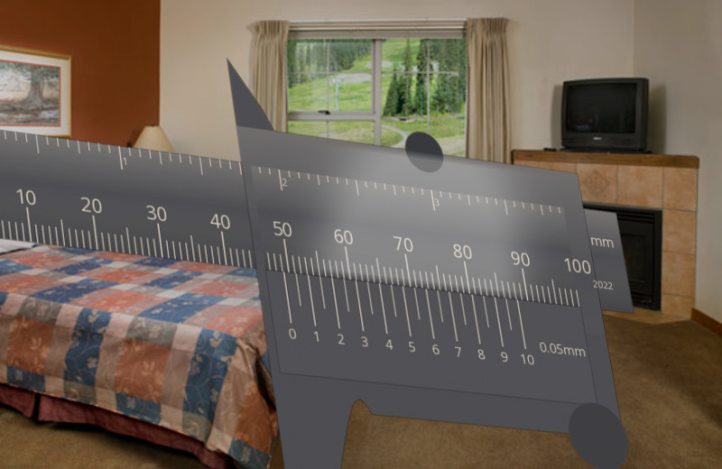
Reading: 49.2 (mm)
